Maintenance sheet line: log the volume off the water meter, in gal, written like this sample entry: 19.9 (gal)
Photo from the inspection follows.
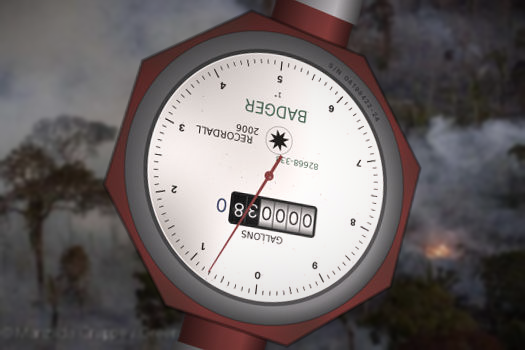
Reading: 380.7 (gal)
